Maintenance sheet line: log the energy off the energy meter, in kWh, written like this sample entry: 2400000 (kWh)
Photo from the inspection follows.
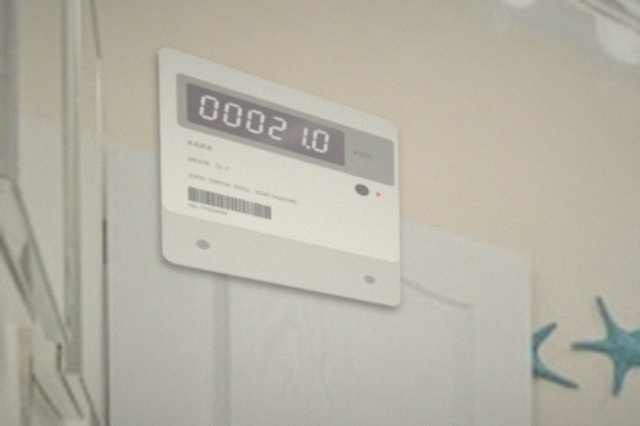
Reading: 21.0 (kWh)
